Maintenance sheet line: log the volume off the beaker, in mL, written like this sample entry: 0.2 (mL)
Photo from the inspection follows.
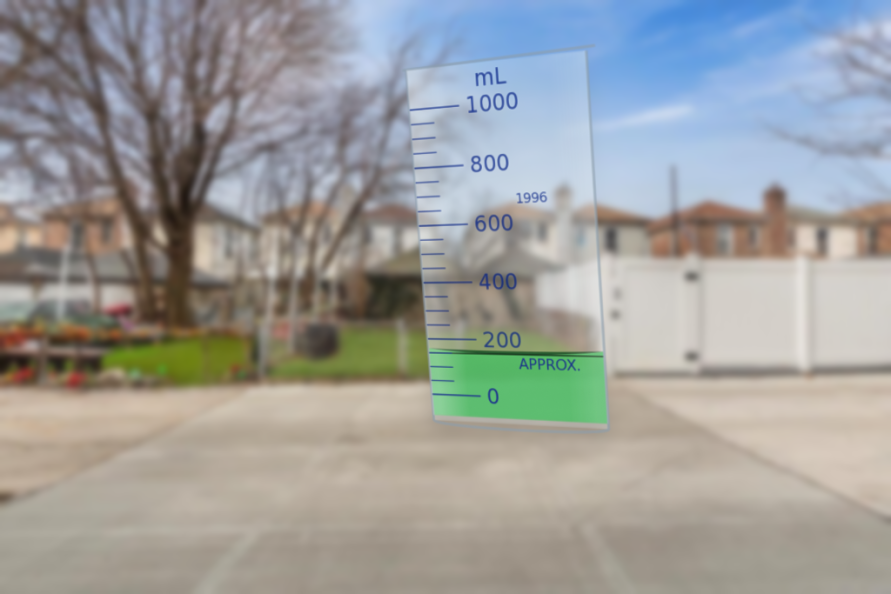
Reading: 150 (mL)
